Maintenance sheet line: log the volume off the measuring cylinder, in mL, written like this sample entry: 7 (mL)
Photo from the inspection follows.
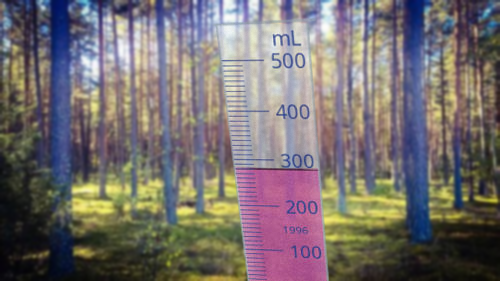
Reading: 280 (mL)
